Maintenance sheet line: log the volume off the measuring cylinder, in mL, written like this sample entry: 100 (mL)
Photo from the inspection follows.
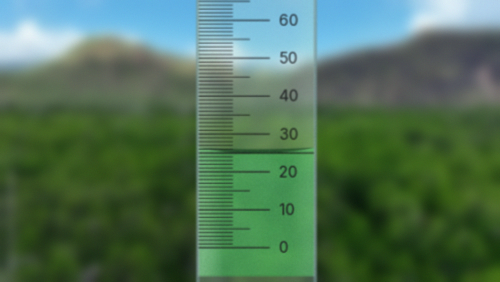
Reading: 25 (mL)
